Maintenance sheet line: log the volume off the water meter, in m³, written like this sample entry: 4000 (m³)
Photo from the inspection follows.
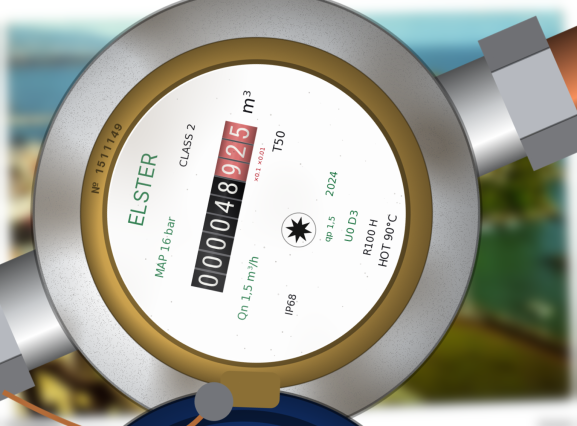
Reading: 48.925 (m³)
